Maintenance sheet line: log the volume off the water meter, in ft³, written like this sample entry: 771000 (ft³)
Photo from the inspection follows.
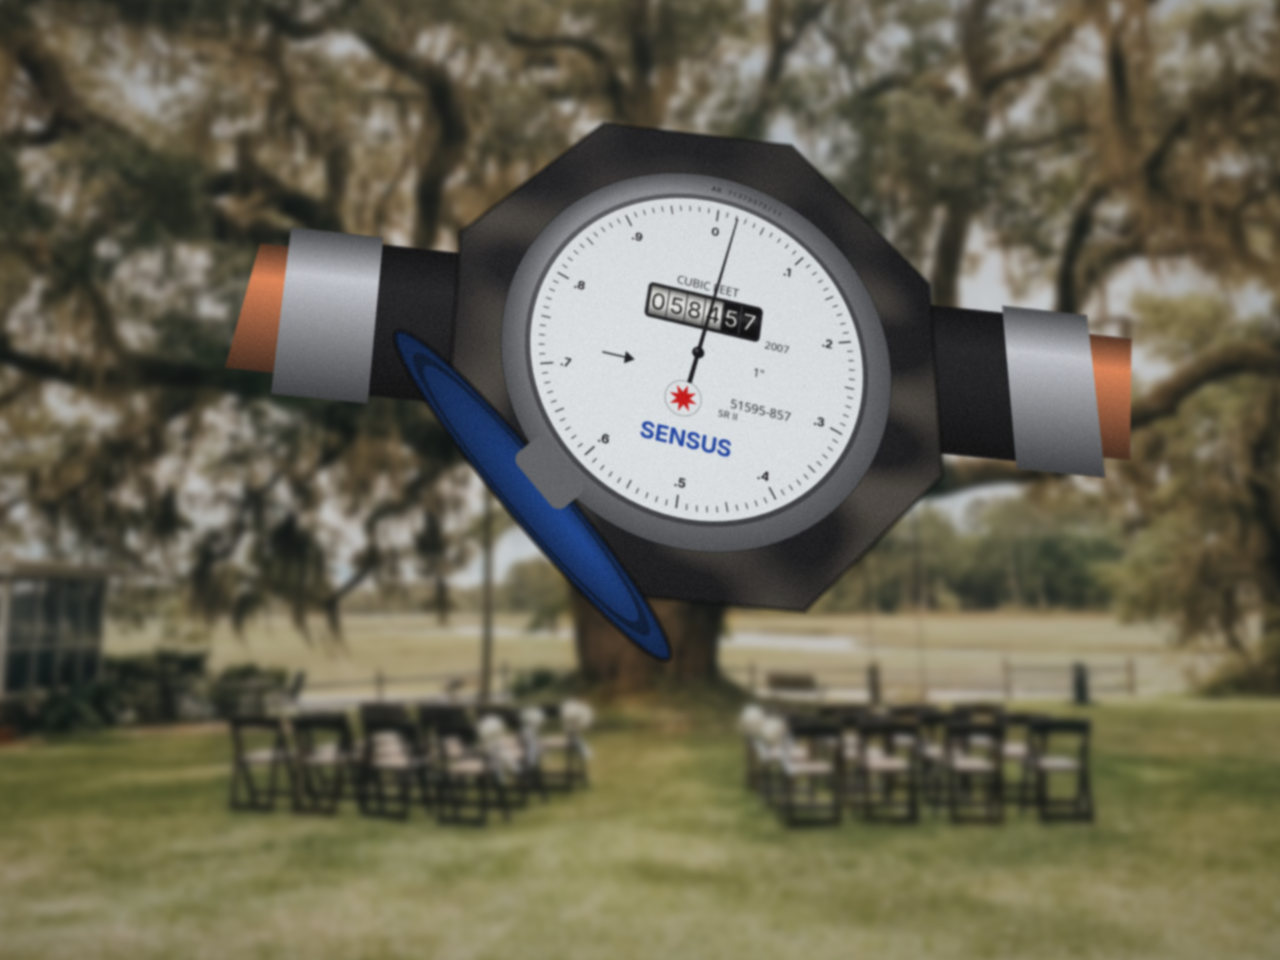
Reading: 58457.02 (ft³)
